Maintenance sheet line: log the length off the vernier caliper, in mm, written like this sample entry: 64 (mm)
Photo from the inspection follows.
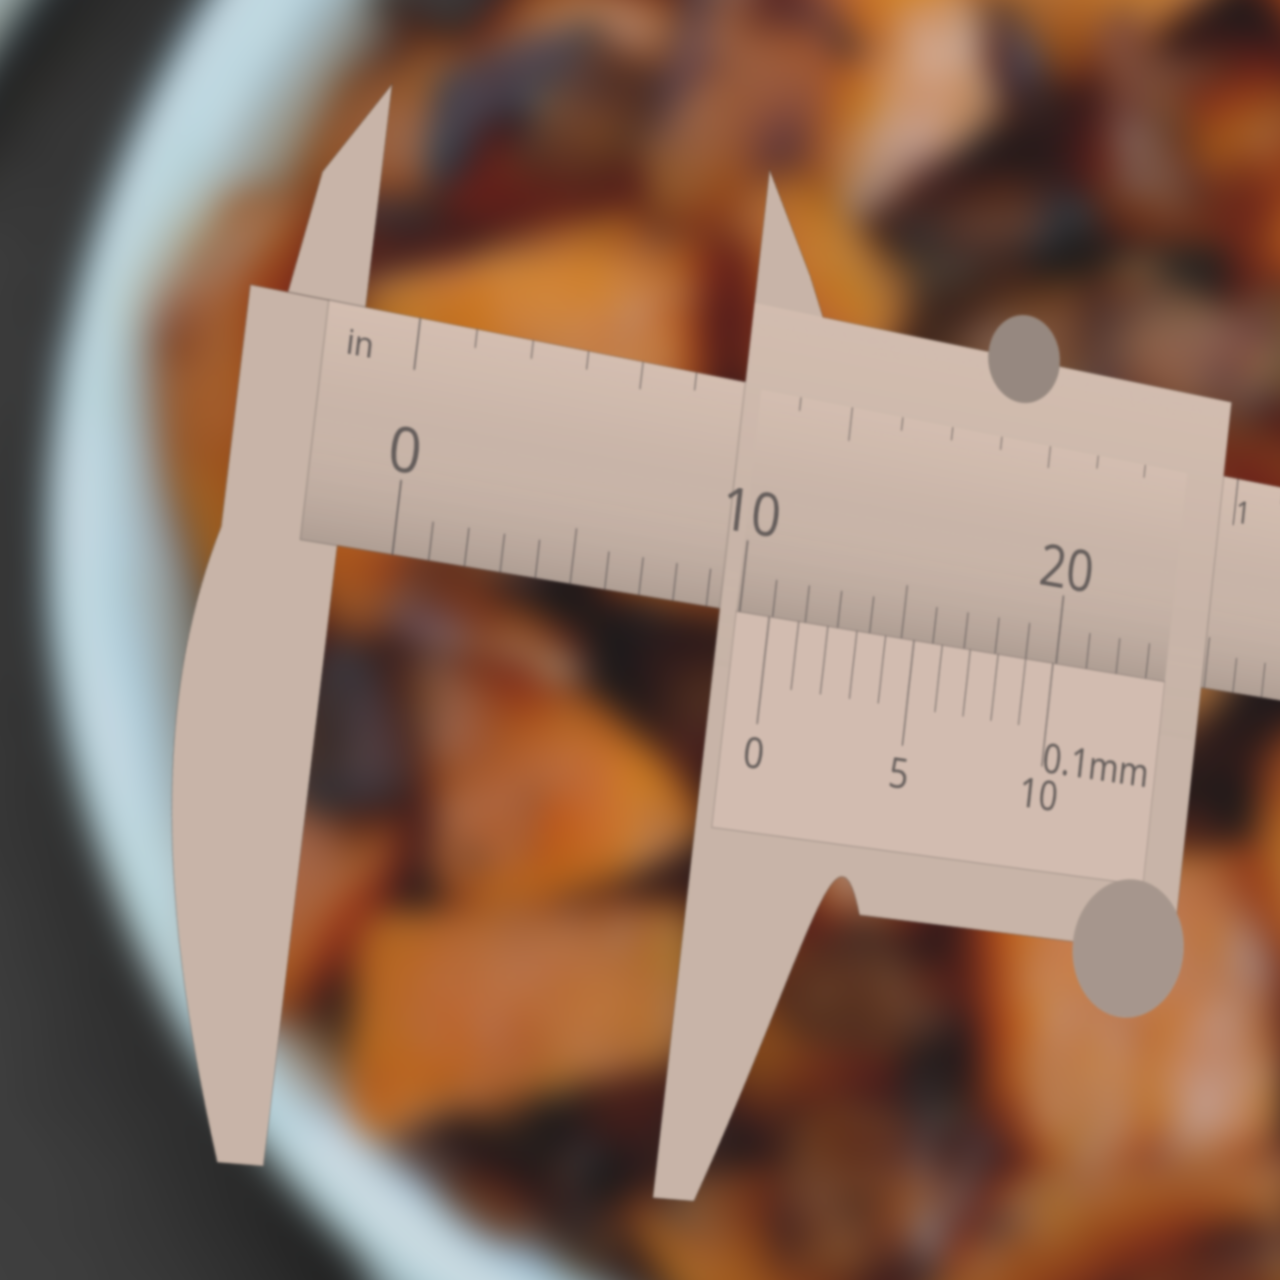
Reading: 10.9 (mm)
